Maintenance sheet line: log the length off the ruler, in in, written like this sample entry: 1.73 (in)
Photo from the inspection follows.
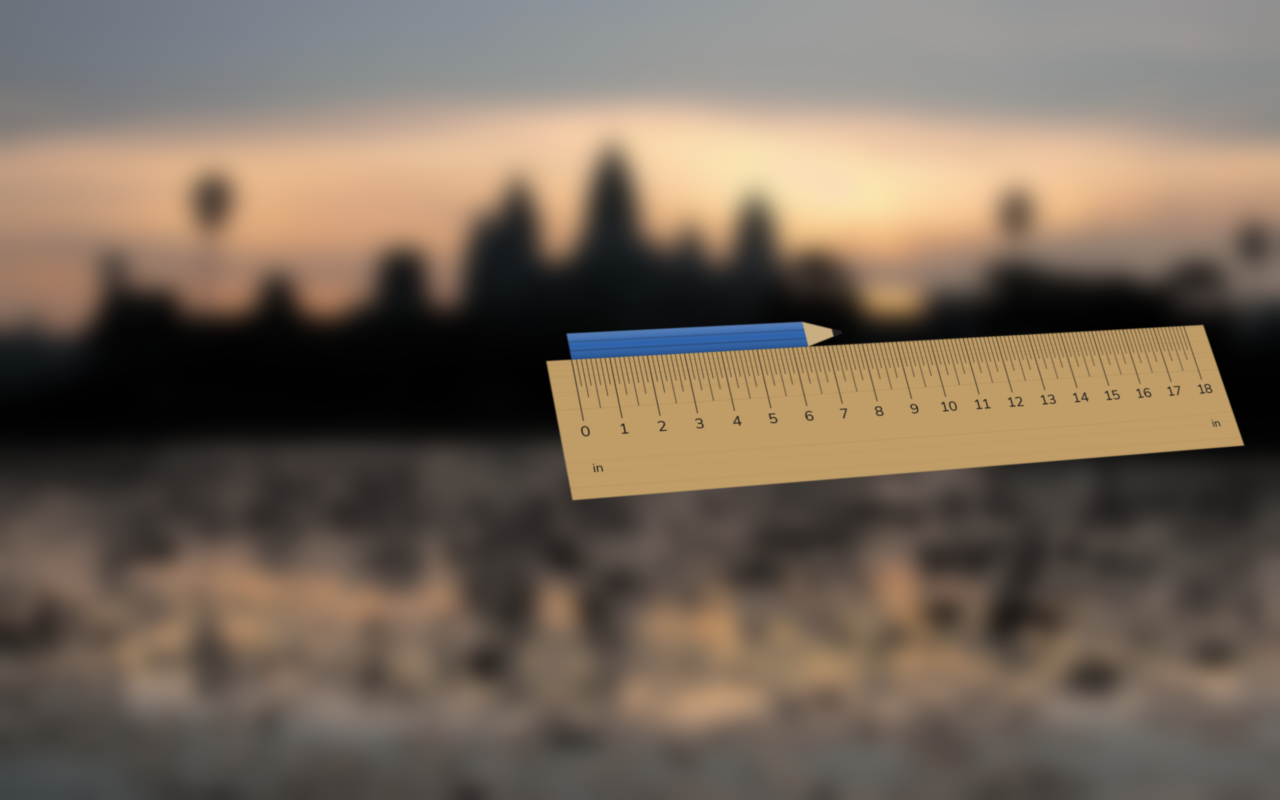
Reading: 7.5 (in)
